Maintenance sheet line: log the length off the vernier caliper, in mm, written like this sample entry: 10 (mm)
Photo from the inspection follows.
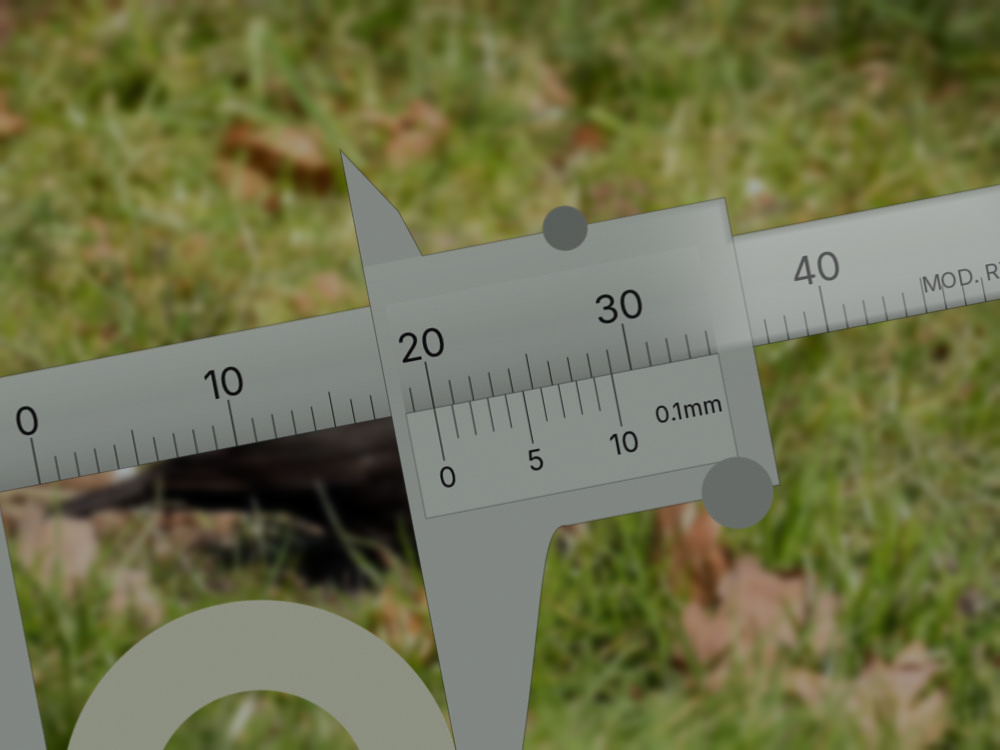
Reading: 20.0 (mm)
